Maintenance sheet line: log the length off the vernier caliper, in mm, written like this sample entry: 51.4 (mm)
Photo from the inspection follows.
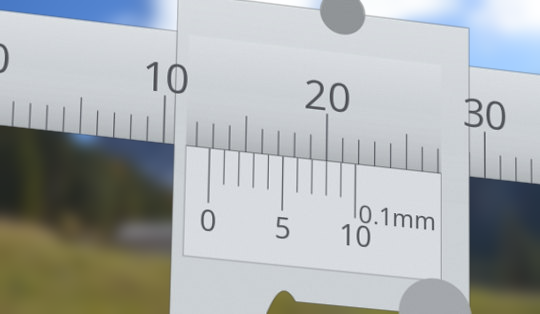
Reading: 12.8 (mm)
